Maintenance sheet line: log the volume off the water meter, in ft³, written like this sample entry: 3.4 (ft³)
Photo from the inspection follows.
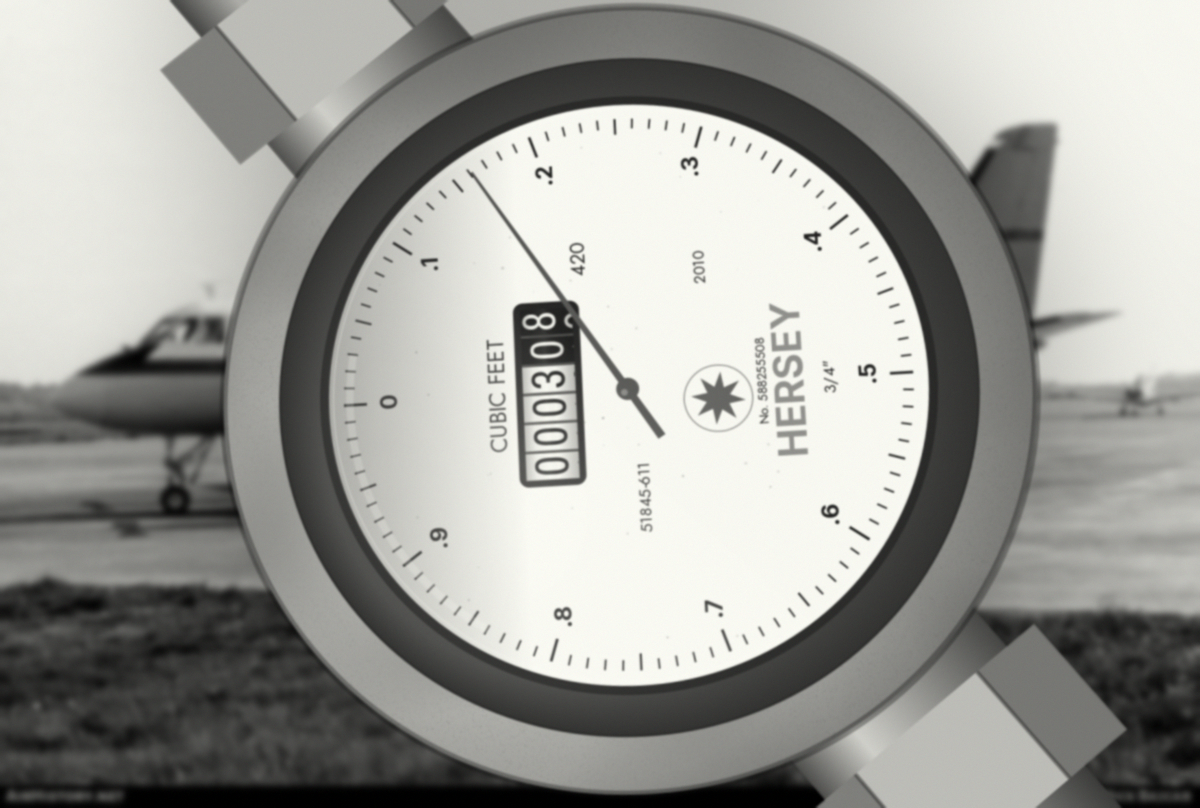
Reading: 308.16 (ft³)
